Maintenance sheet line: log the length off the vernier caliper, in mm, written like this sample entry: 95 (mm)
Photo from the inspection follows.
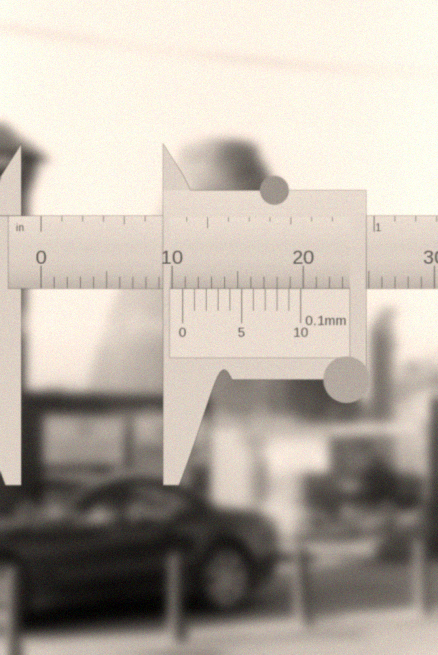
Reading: 10.8 (mm)
